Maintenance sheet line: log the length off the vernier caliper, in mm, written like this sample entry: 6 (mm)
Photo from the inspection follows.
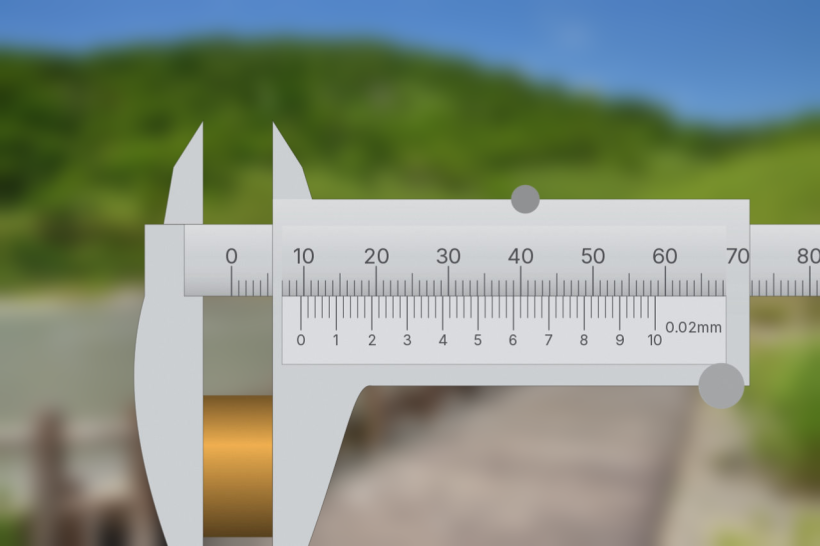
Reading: 9.6 (mm)
